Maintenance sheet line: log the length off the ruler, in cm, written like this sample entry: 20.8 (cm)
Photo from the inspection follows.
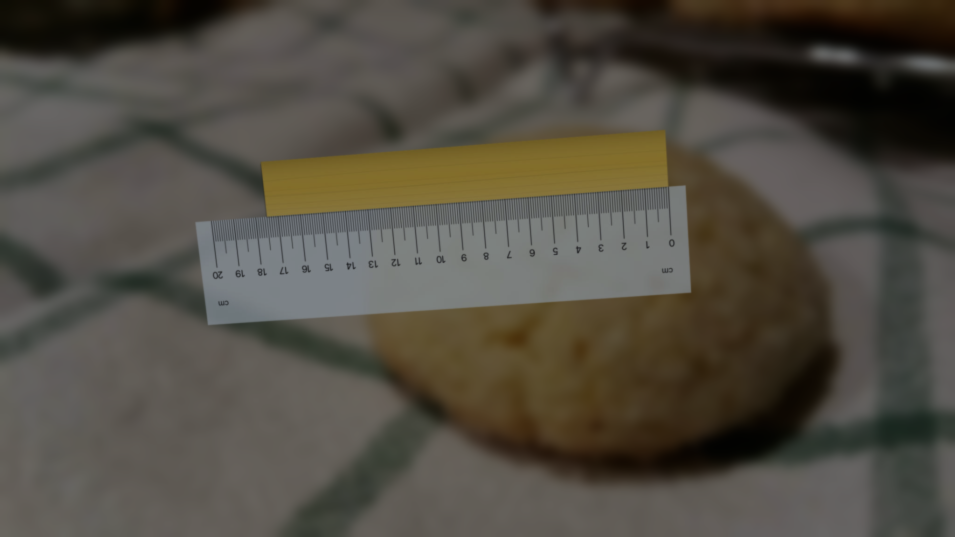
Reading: 17.5 (cm)
